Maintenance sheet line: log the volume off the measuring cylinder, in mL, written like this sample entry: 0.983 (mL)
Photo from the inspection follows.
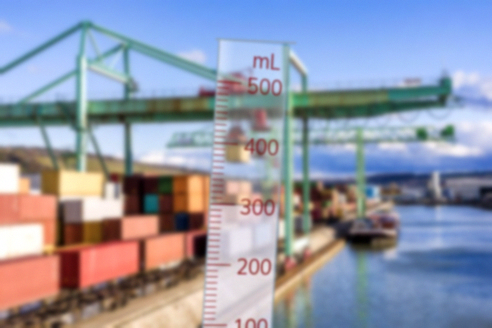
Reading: 300 (mL)
